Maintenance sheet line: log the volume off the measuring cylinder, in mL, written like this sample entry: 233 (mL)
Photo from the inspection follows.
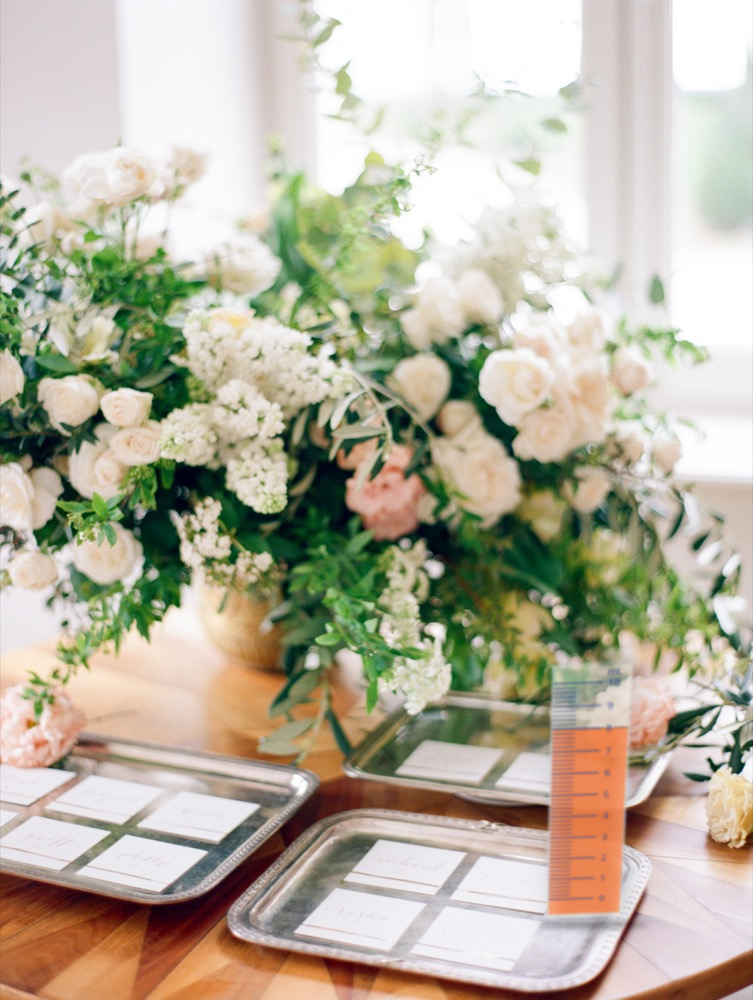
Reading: 8 (mL)
